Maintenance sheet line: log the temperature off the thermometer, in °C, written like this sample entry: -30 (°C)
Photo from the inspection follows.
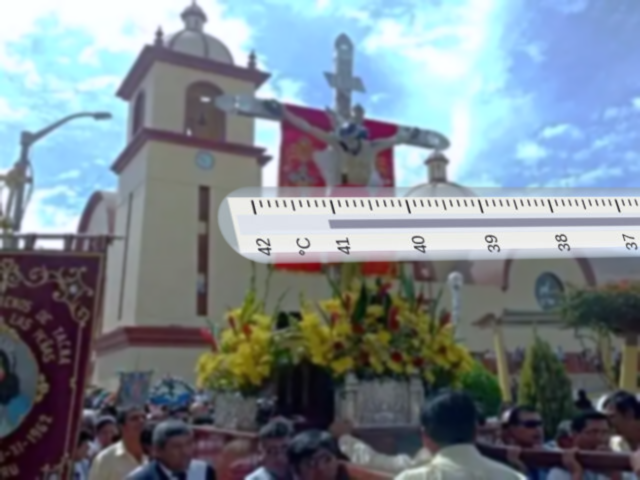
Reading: 41.1 (°C)
